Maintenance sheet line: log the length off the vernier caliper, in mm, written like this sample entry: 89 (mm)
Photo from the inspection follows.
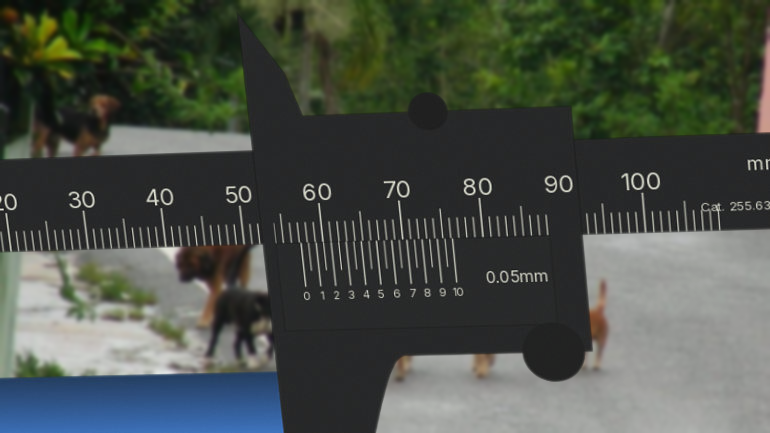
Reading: 57.2 (mm)
